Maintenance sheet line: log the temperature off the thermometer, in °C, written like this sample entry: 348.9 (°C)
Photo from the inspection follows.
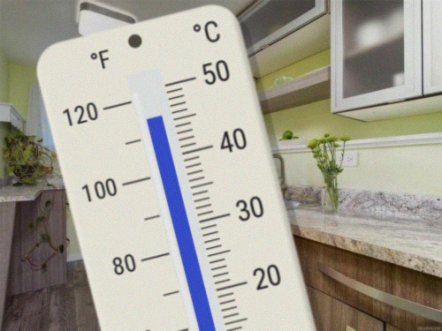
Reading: 46 (°C)
